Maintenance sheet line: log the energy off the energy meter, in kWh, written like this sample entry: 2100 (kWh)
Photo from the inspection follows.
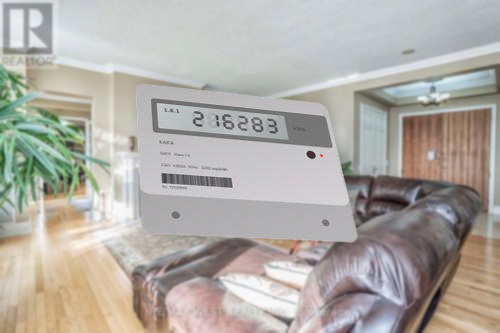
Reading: 216283 (kWh)
